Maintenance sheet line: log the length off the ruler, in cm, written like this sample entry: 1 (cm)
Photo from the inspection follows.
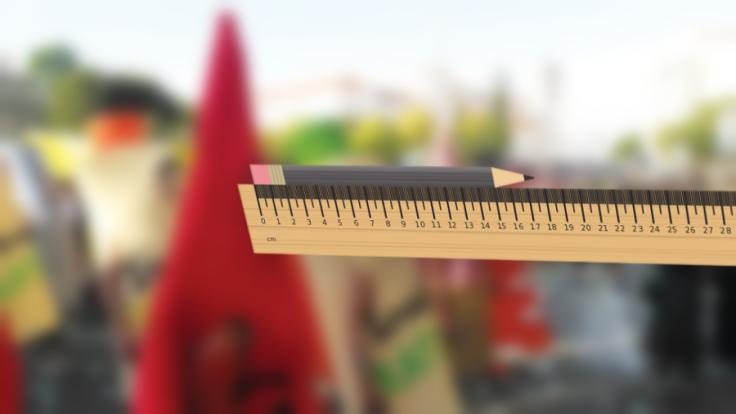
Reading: 17.5 (cm)
